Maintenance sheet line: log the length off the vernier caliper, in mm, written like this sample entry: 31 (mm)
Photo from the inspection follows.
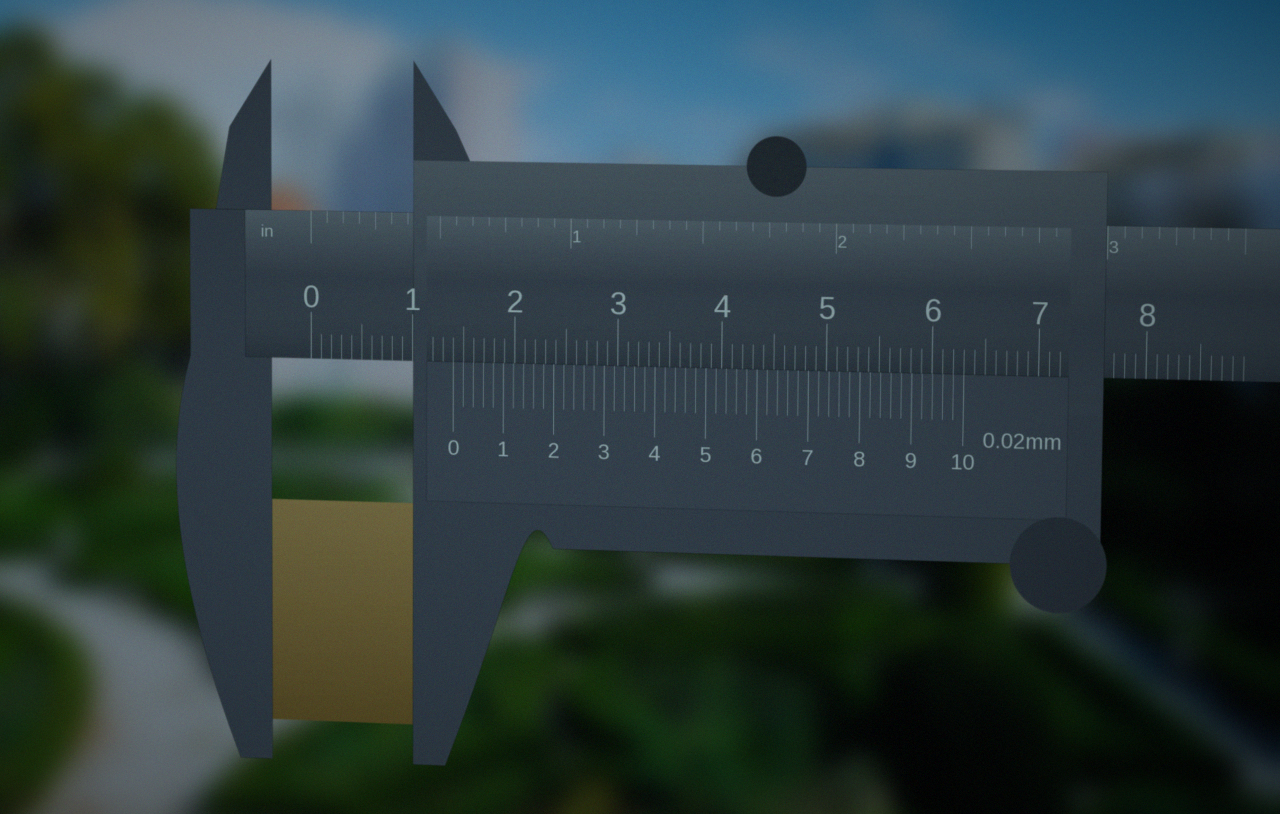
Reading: 14.0 (mm)
